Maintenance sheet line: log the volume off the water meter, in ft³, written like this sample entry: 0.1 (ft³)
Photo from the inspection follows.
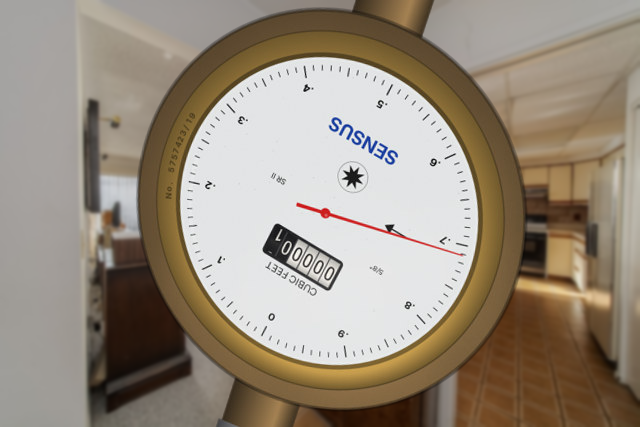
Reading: 0.71 (ft³)
